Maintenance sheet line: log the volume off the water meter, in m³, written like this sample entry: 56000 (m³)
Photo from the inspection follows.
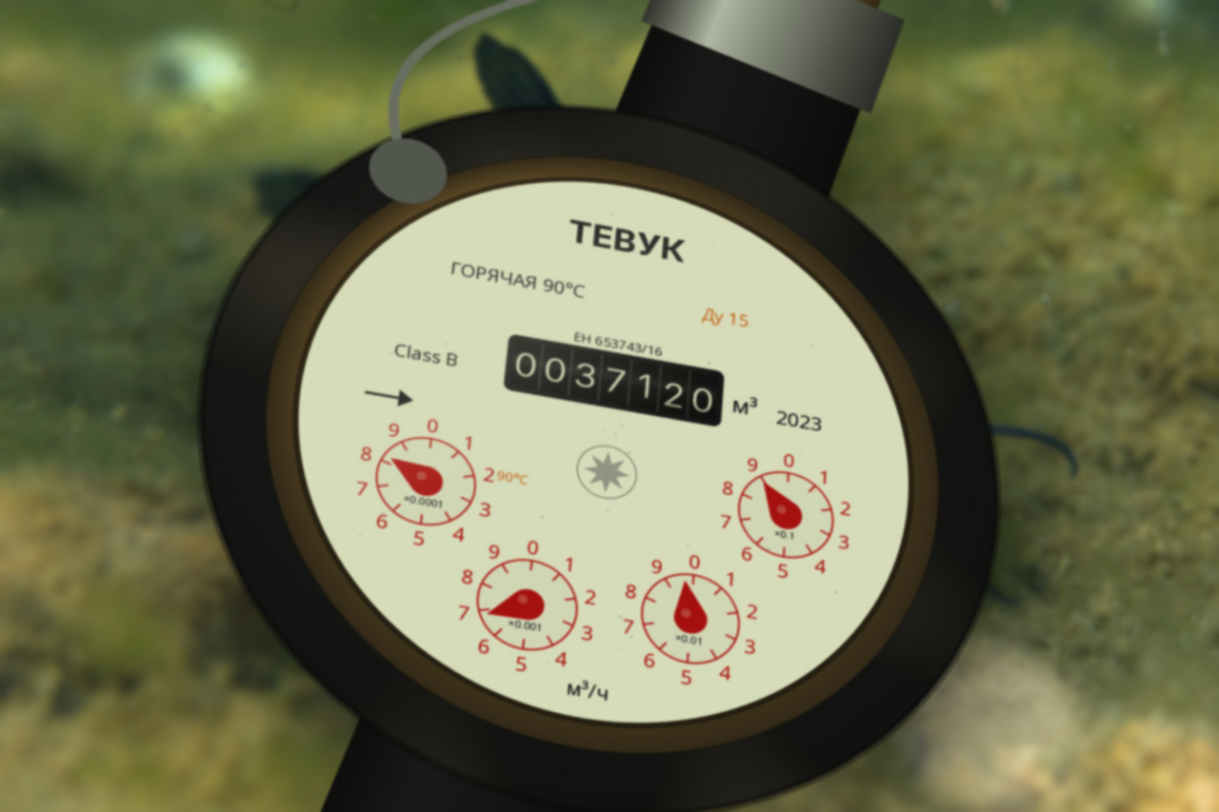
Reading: 37119.8968 (m³)
